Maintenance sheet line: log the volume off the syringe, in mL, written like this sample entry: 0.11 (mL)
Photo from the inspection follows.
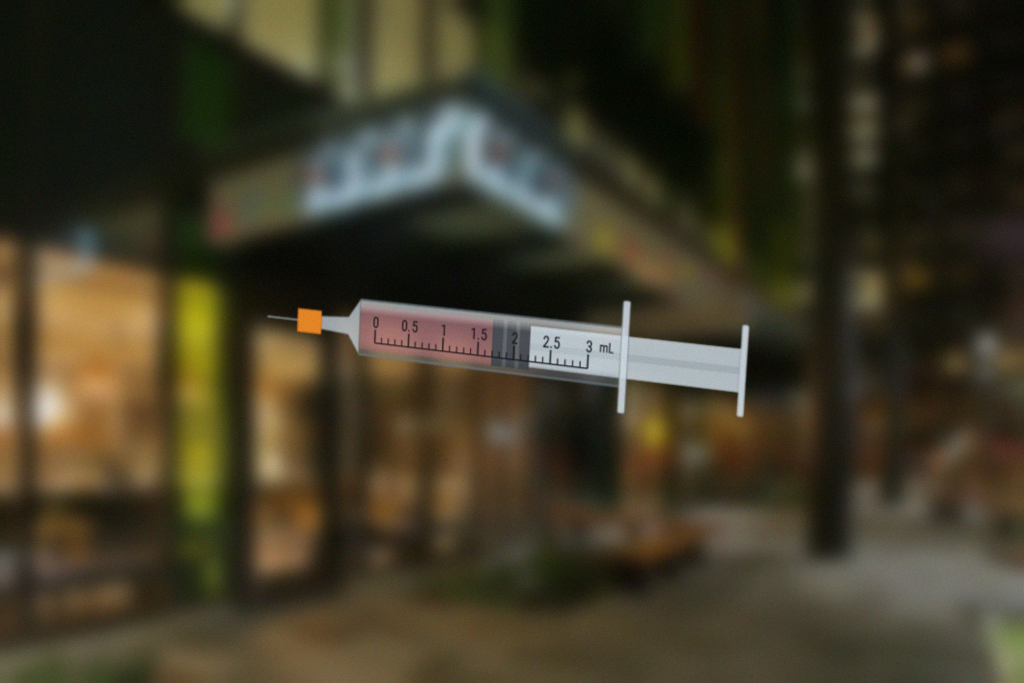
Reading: 1.7 (mL)
